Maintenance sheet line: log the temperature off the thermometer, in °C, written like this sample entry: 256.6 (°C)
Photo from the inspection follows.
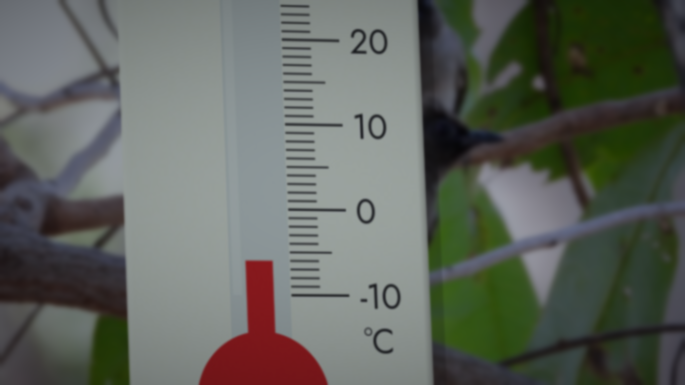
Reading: -6 (°C)
